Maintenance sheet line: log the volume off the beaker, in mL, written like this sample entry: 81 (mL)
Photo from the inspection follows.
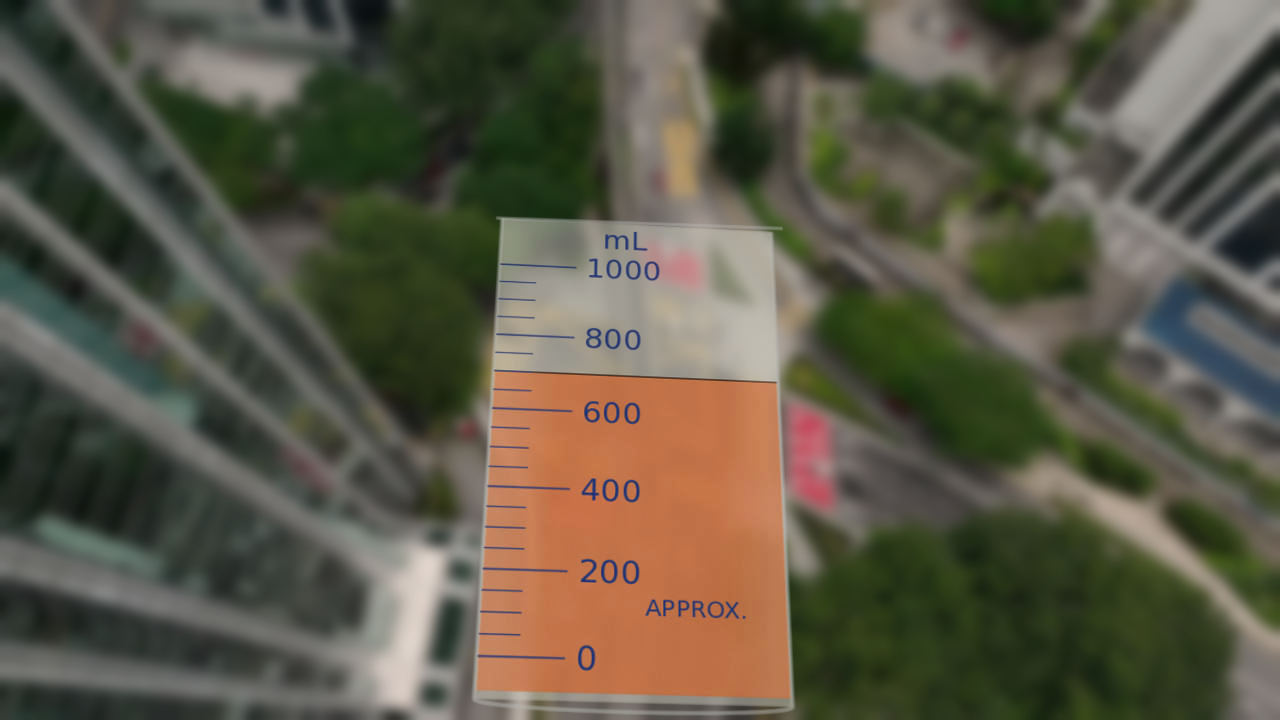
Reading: 700 (mL)
